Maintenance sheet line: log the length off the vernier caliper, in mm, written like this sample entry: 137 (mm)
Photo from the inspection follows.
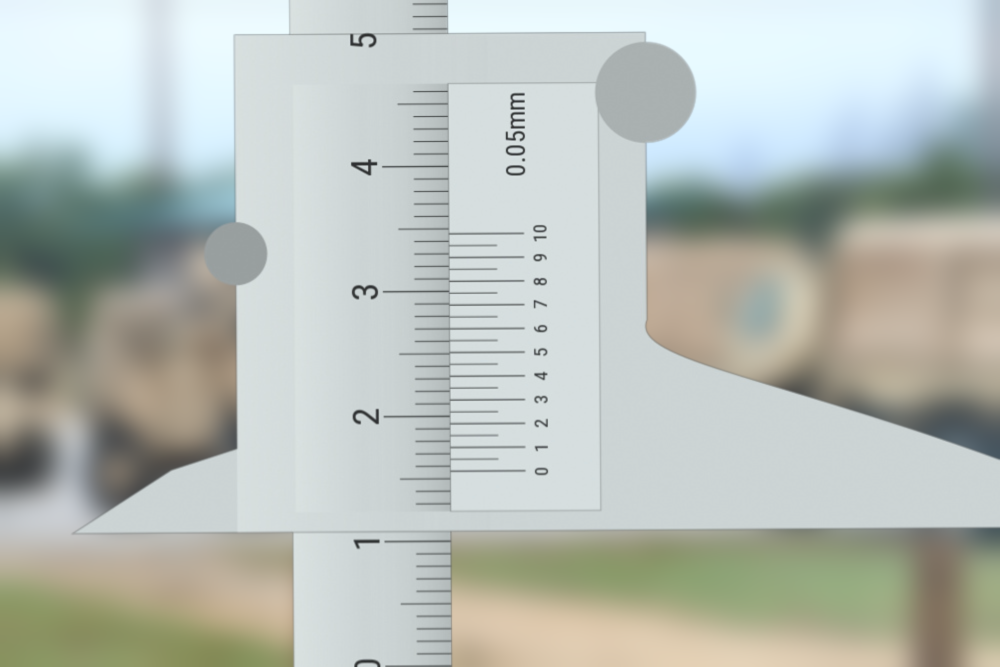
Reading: 15.6 (mm)
